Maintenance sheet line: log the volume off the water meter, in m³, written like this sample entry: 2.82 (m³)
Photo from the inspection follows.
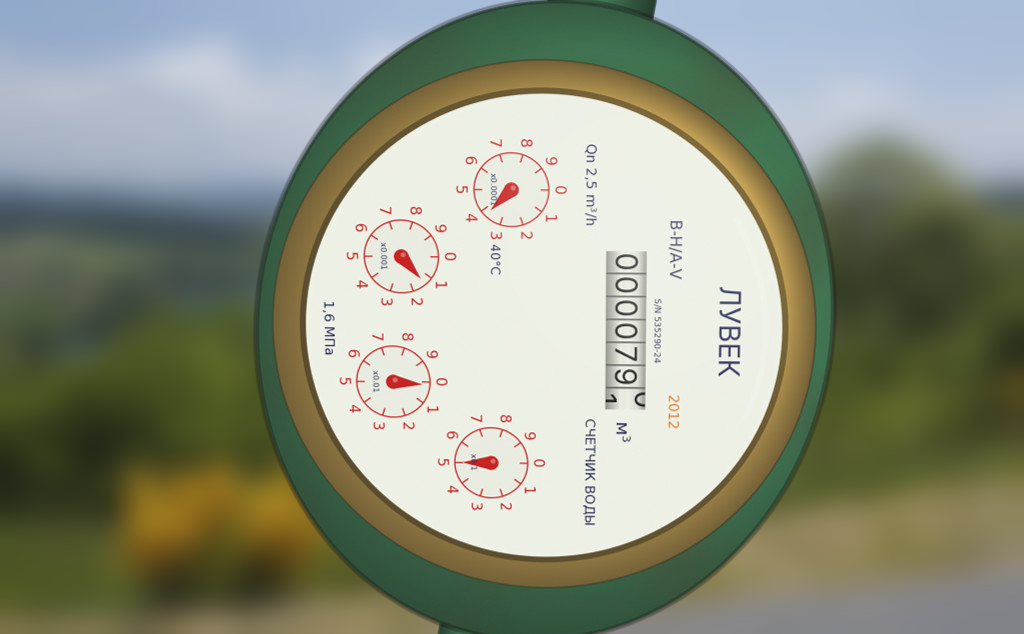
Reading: 790.5013 (m³)
